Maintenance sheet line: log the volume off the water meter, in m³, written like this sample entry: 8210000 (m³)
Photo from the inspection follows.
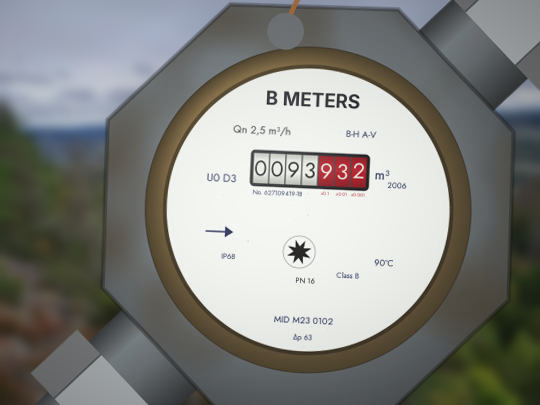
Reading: 93.932 (m³)
